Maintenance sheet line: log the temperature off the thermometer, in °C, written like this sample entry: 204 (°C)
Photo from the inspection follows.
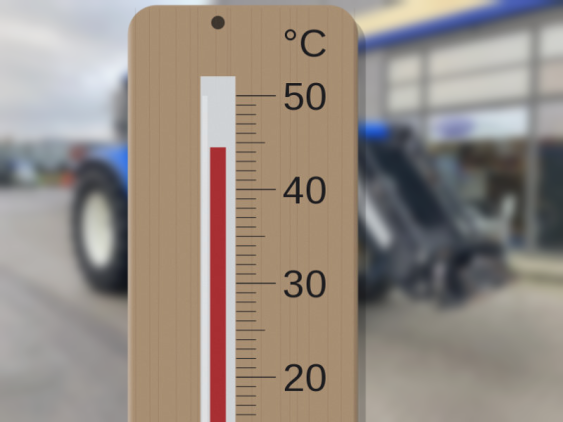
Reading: 44.5 (°C)
